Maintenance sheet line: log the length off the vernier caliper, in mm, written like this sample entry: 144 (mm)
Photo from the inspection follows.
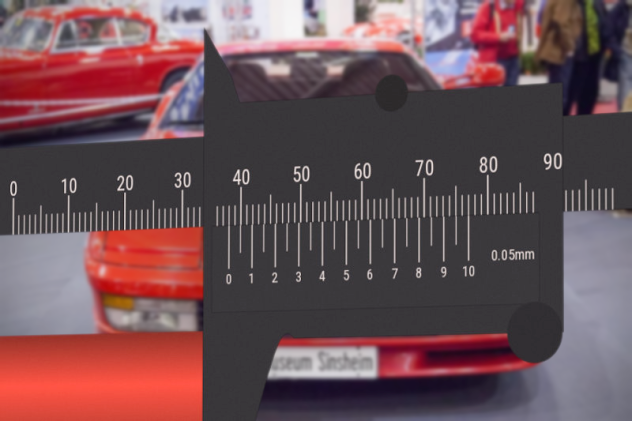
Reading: 38.0 (mm)
